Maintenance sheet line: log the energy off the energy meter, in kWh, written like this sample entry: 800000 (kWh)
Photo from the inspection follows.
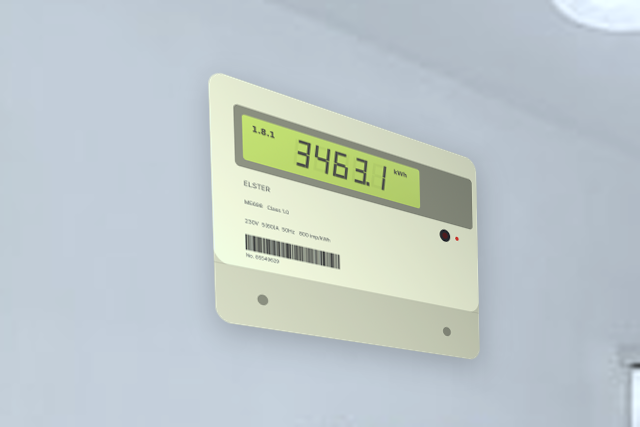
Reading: 3463.1 (kWh)
